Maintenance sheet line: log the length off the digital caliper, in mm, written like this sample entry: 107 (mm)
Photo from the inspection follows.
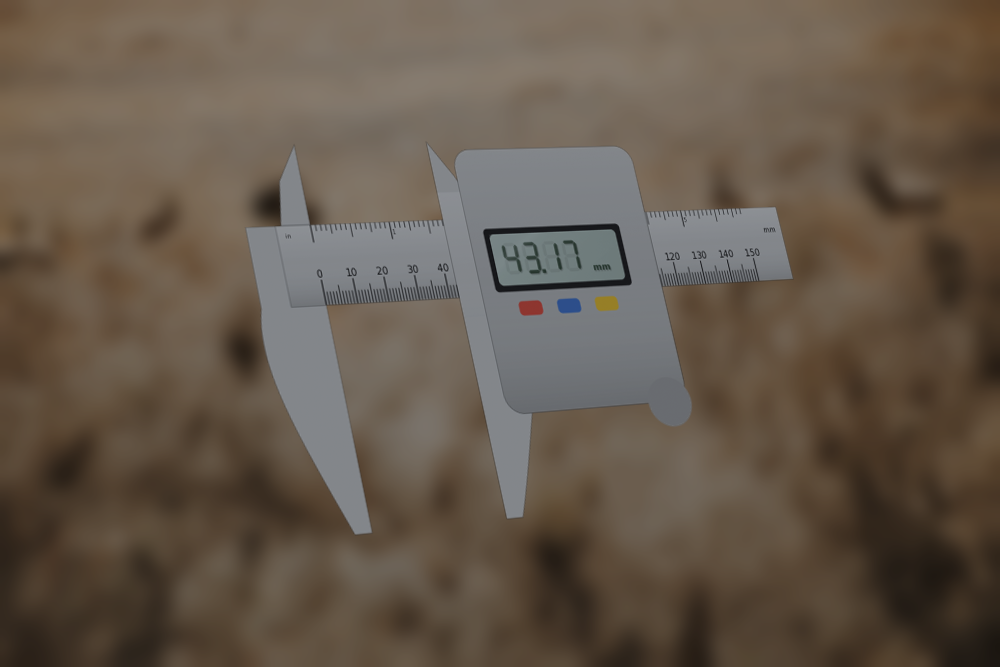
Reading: 43.17 (mm)
